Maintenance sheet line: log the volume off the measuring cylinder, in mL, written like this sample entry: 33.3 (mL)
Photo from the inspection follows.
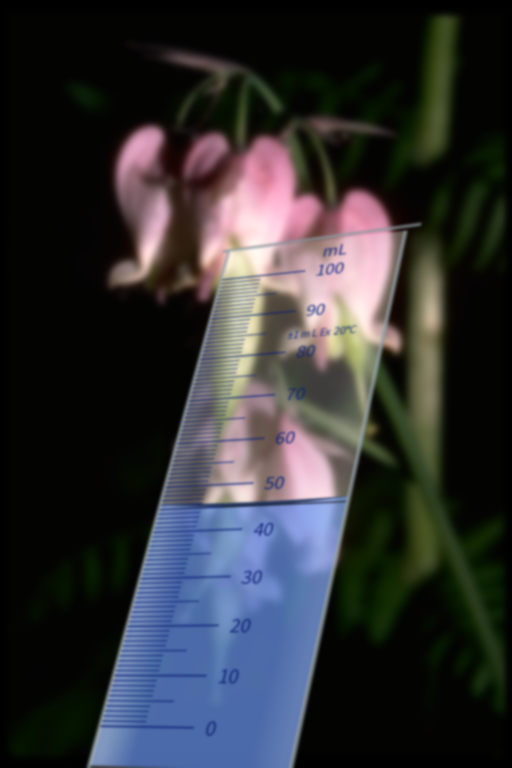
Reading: 45 (mL)
